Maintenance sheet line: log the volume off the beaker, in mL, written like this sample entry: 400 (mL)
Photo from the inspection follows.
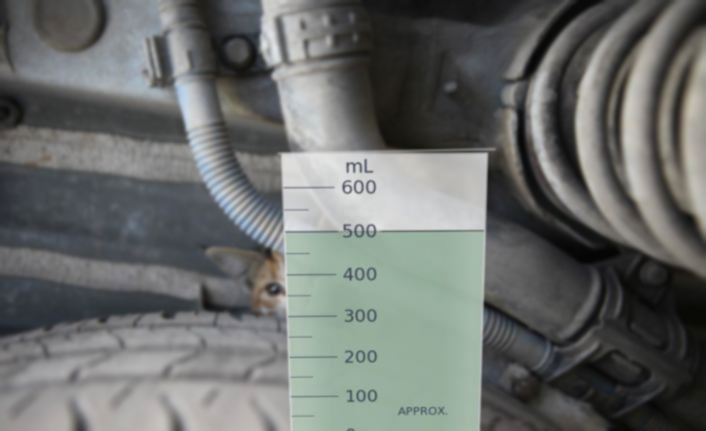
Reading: 500 (mL)
